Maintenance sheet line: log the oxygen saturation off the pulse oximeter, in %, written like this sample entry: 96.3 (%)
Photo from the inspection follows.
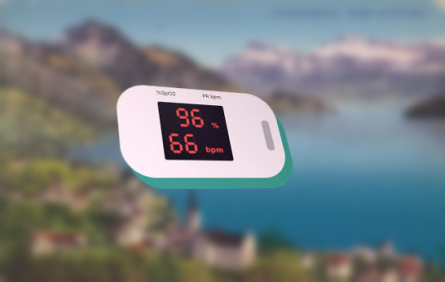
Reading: 96 (%)
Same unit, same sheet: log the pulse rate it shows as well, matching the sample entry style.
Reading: 66 (bpm)
